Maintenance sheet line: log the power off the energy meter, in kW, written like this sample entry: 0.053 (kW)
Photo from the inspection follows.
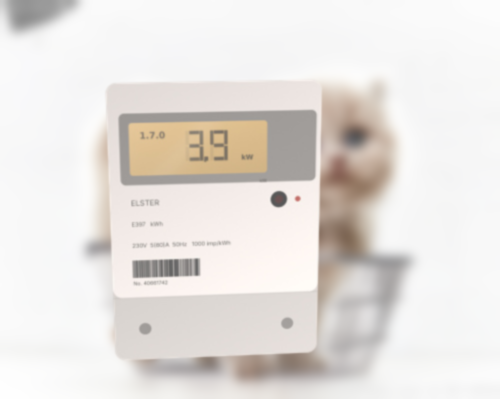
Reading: 3.9 (kW)
